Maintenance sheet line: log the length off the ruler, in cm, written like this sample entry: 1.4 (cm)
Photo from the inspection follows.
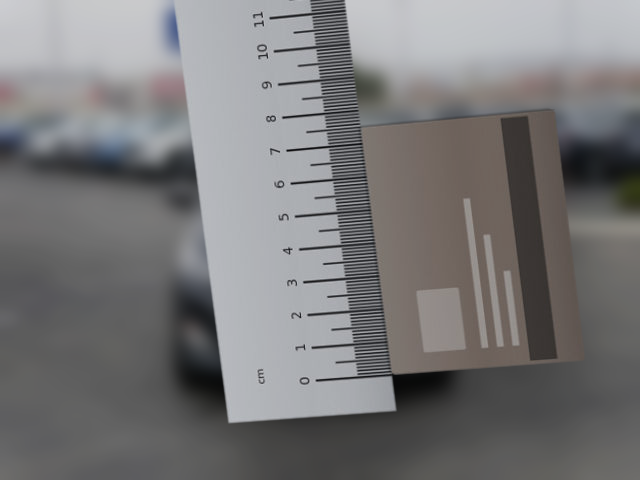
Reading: 7.5 (cm)
